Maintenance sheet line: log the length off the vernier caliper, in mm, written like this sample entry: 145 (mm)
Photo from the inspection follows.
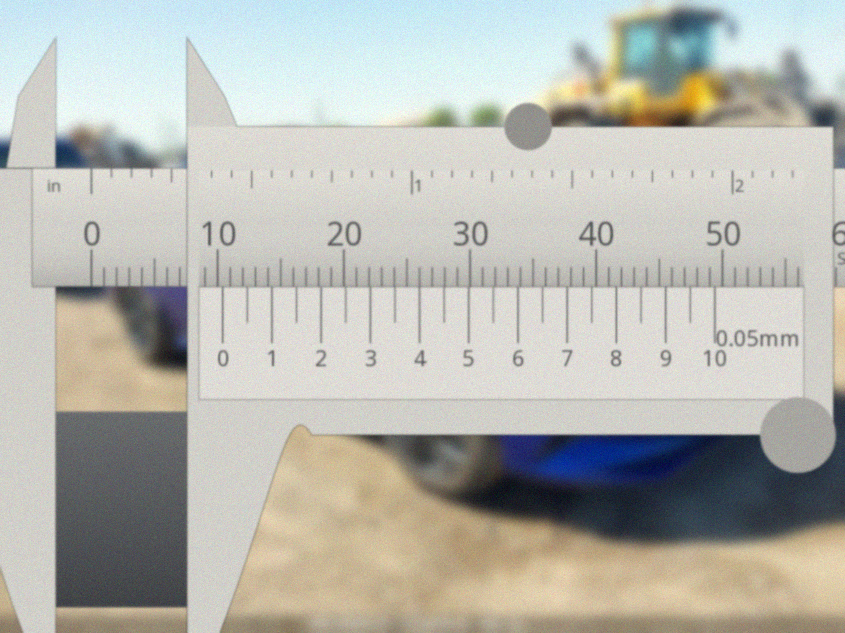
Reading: 10.4 (mm)
